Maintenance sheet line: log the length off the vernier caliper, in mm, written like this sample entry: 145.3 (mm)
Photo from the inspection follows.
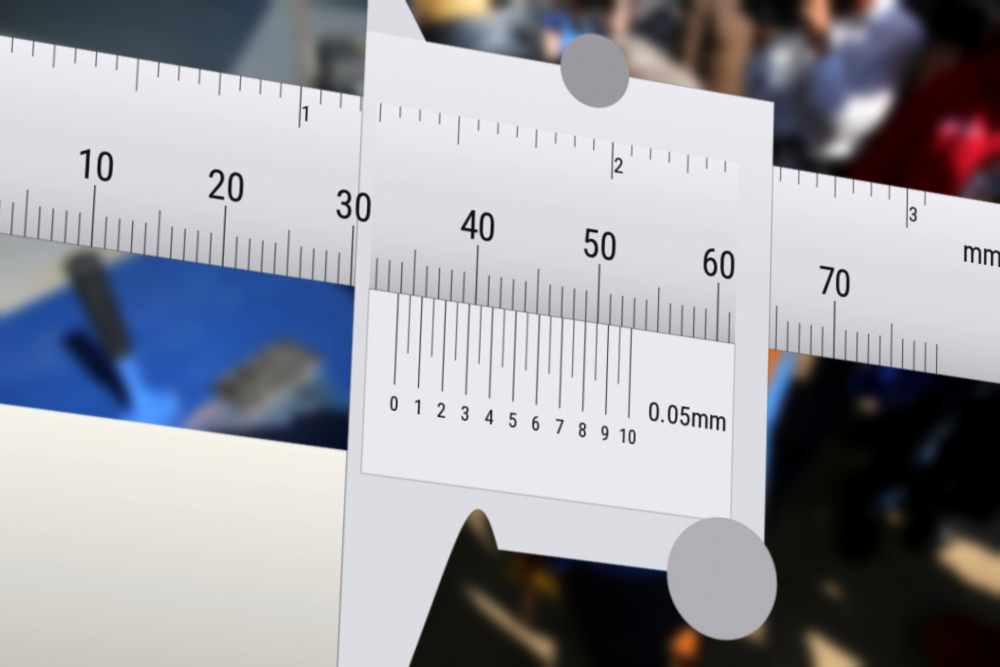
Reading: 33.8 (mm)
